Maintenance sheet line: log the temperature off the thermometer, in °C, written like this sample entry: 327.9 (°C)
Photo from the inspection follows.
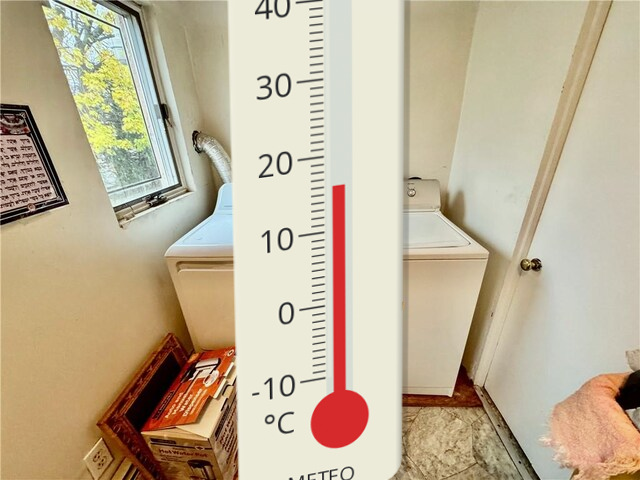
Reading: 16 (°C)
